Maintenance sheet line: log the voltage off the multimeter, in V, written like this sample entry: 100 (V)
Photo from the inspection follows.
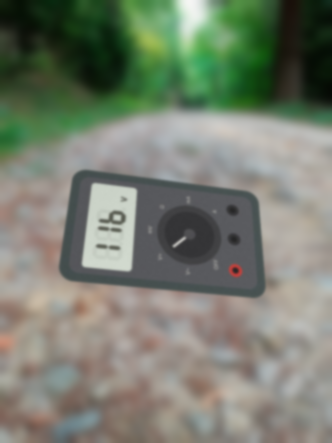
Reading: 116 (V)
